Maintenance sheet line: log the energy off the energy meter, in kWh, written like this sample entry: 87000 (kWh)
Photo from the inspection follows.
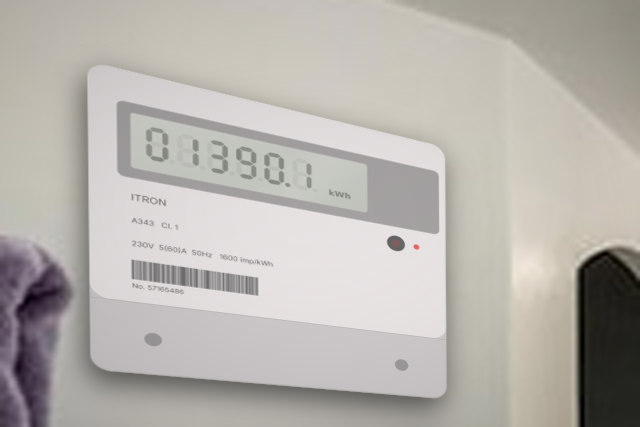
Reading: 1390.1 (kWh)
